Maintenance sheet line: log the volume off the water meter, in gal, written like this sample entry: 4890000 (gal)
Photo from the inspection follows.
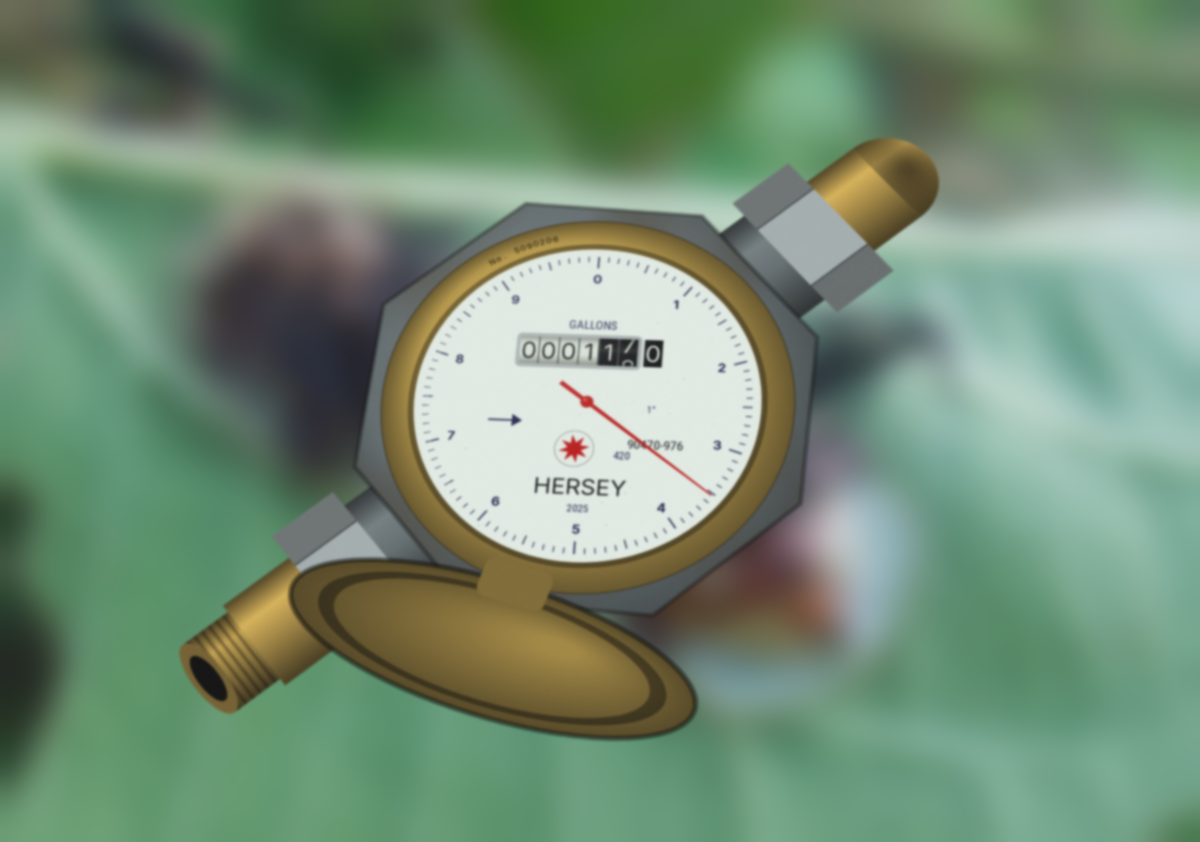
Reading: 1173.5 (gal)
